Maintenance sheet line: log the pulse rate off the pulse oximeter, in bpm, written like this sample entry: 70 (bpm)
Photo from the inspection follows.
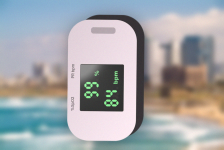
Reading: 84 (bpm)
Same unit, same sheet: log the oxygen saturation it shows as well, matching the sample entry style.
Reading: 99 (%)
